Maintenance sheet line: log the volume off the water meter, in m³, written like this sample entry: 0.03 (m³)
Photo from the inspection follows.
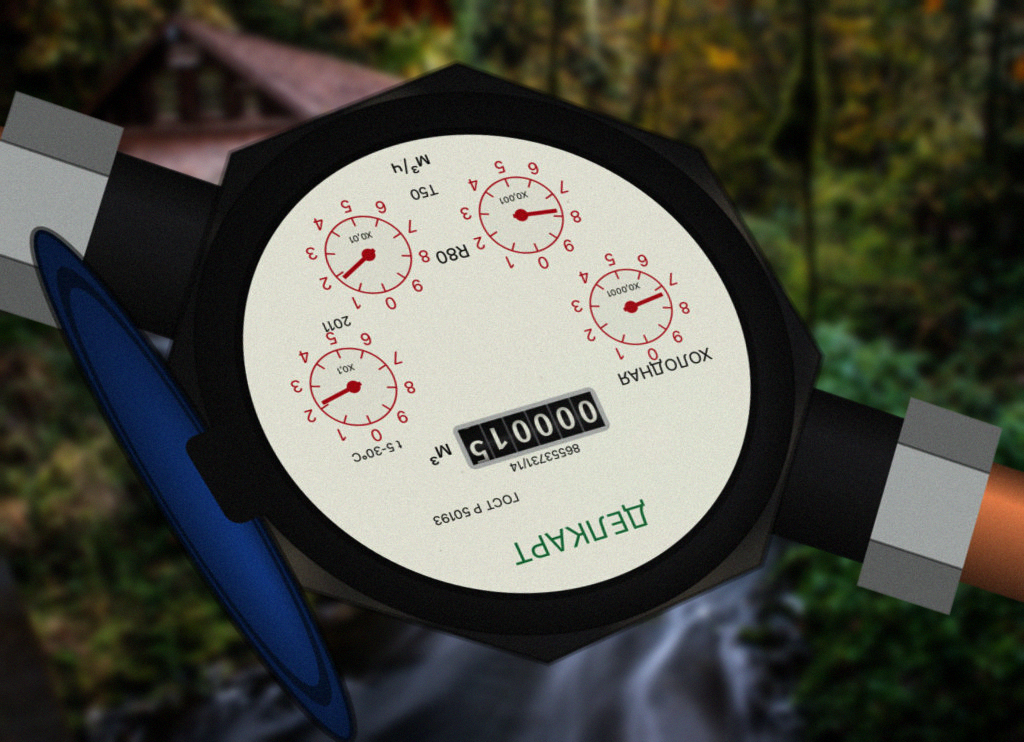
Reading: 15.2177 (m³)
